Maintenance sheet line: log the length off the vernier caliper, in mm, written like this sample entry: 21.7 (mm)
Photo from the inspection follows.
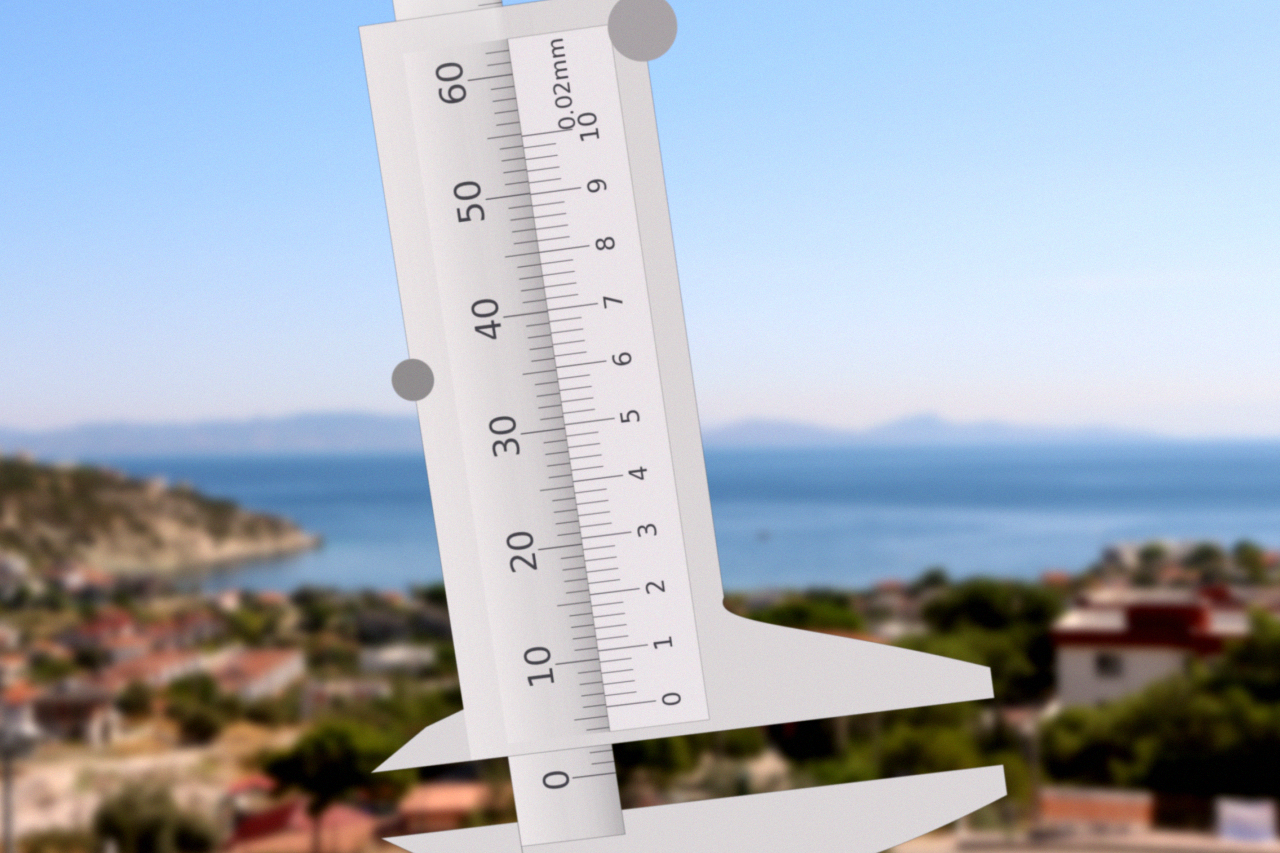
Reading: 5.8 (mm)
